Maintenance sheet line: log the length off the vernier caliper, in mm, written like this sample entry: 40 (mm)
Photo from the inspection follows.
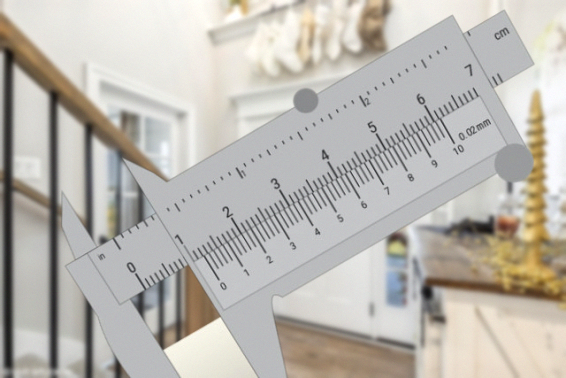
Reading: 12.2 (mm)
